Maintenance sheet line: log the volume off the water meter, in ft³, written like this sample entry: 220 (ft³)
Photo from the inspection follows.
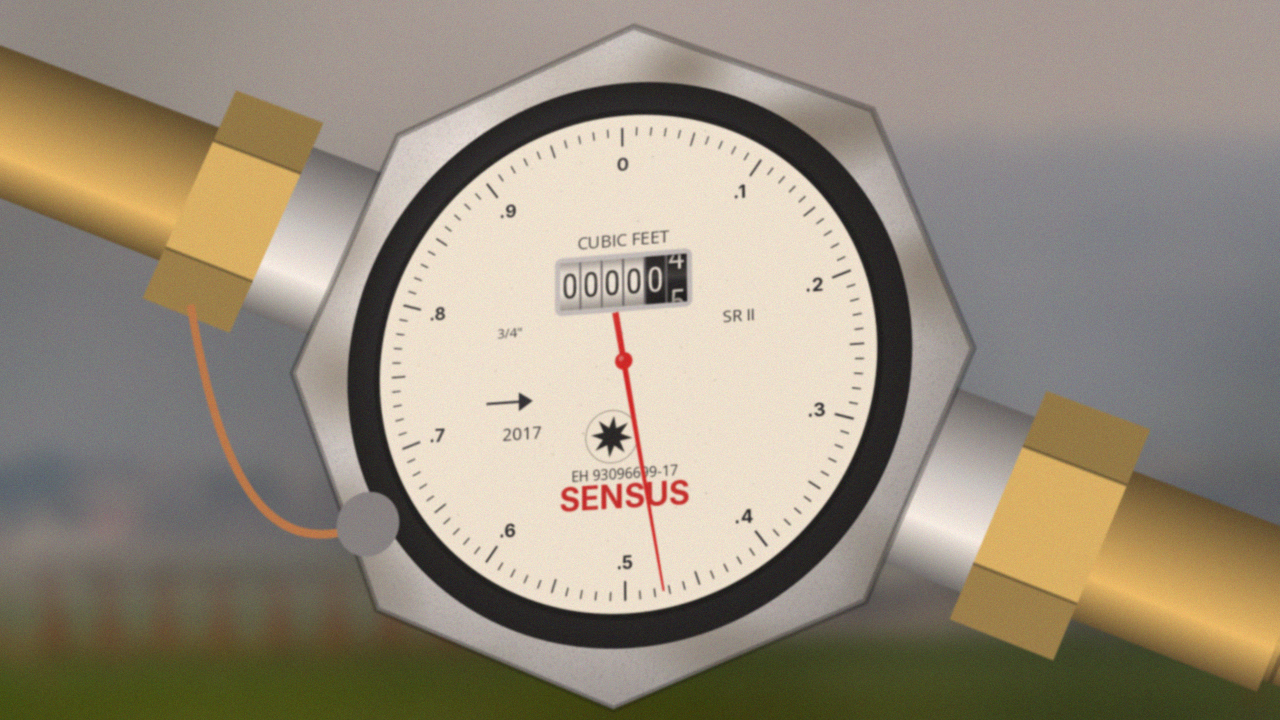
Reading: 4.47 (ft³)
